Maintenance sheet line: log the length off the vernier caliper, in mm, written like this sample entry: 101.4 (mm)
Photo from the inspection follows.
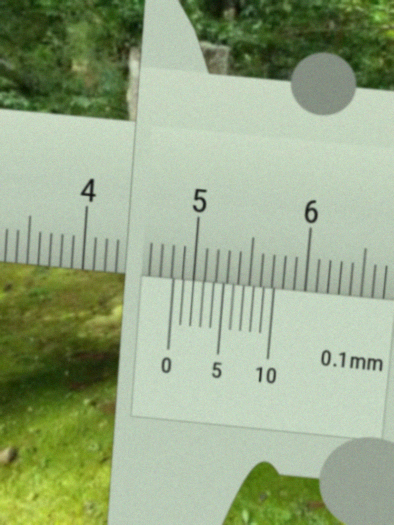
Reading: 48.2 (mm)
